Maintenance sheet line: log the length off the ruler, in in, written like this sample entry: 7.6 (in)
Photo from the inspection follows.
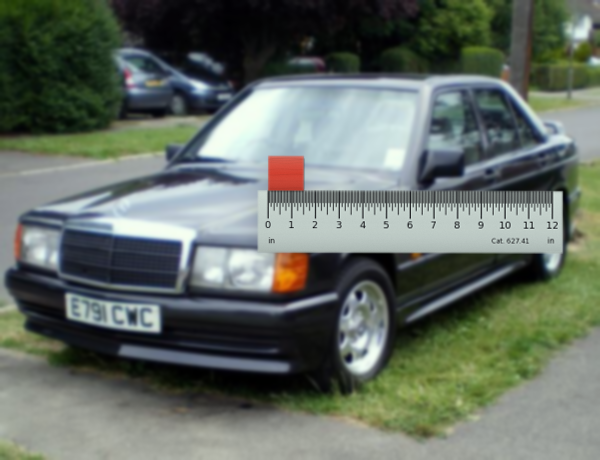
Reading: 1.5 (in)
